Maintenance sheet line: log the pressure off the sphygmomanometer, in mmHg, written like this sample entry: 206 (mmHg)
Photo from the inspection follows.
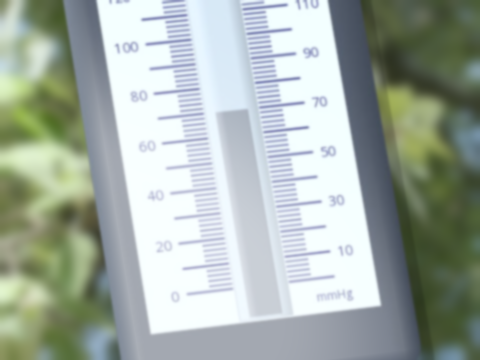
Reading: 70 (mmHg)
